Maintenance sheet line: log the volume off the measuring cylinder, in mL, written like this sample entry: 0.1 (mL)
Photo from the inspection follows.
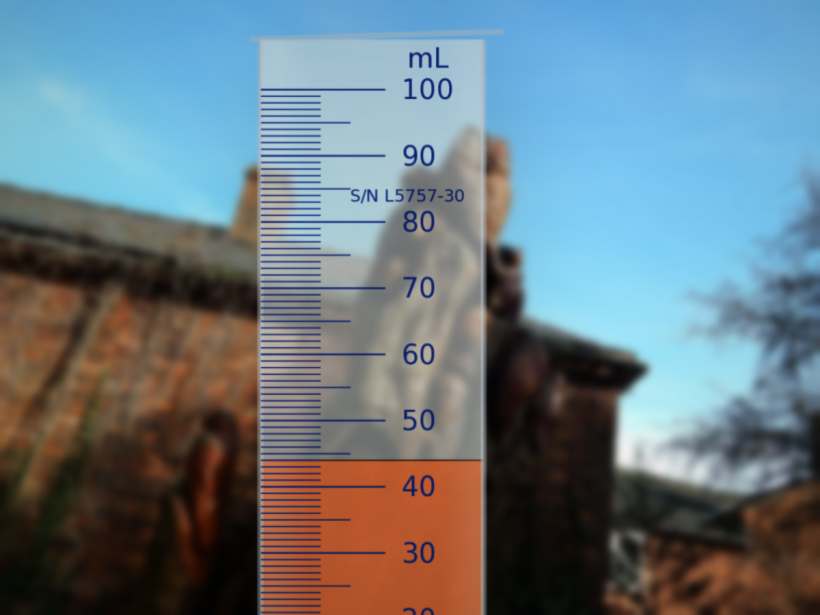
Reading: 44 (mL)
